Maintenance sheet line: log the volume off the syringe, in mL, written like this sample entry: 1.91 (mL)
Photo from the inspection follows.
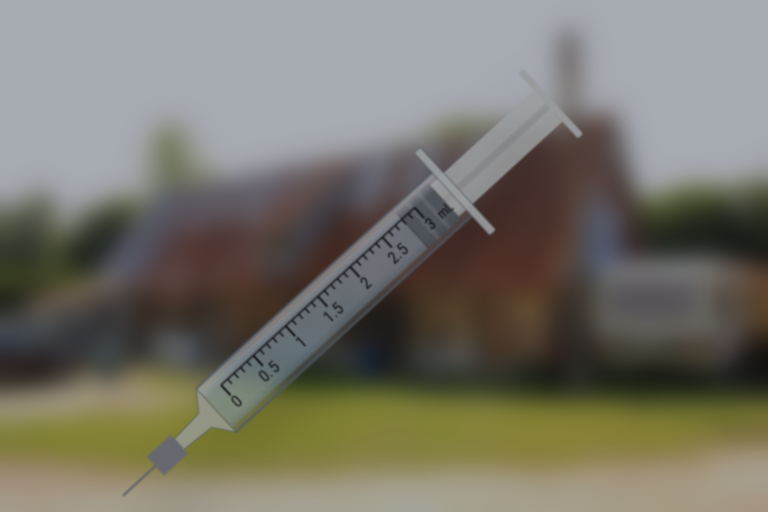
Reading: 2.8 (mL)
